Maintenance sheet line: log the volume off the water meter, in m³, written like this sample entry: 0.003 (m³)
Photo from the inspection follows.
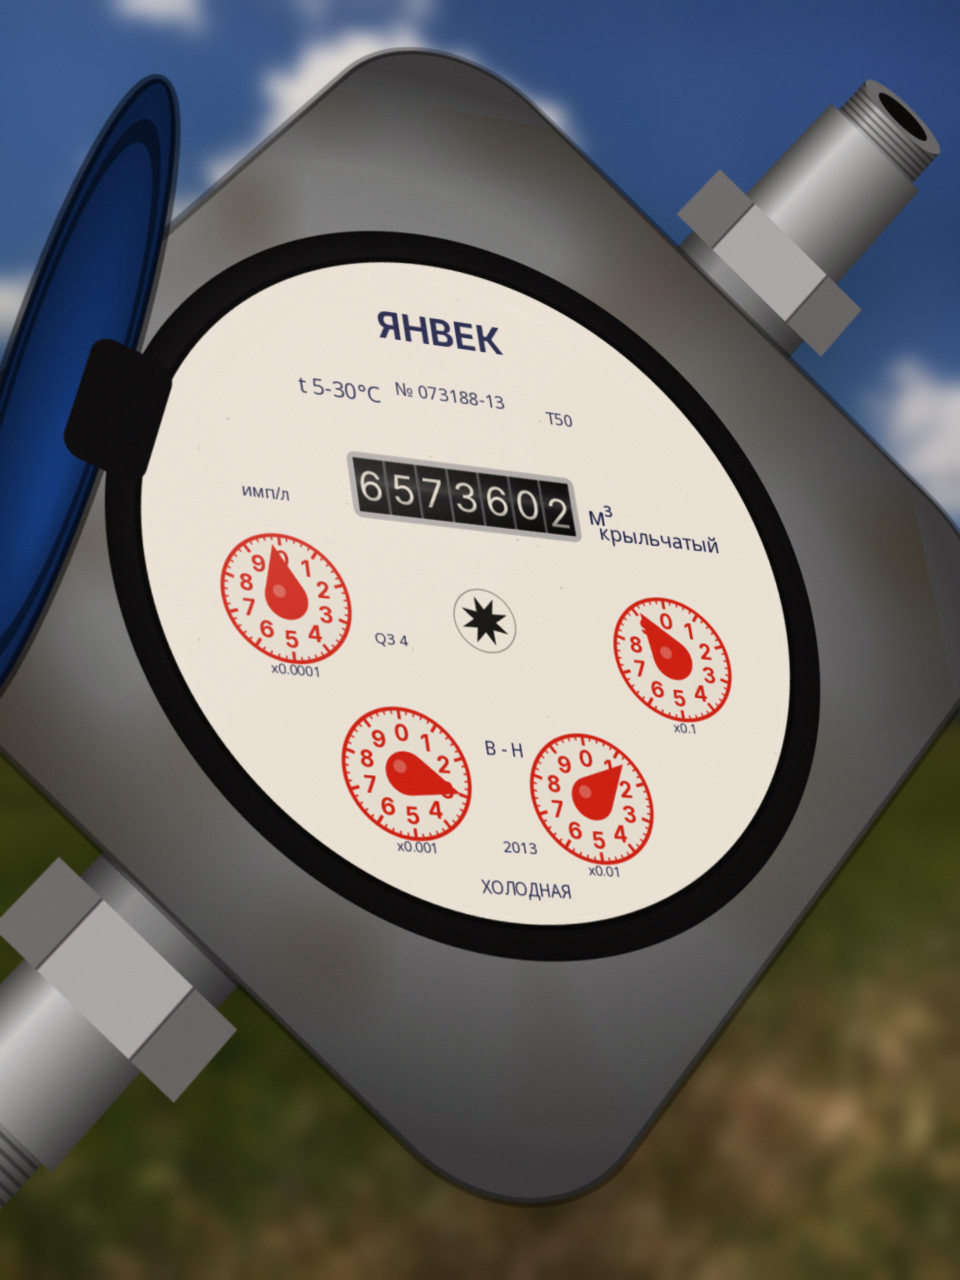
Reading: 6573601.9129 (m³)
